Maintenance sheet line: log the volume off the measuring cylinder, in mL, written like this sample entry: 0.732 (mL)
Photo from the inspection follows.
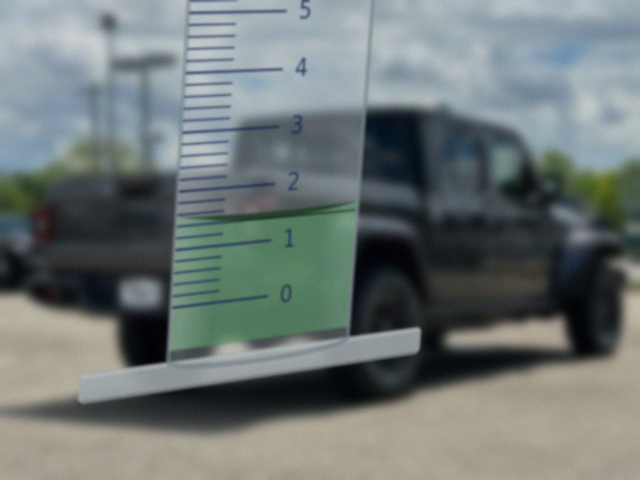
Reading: 1.4 (mL)
